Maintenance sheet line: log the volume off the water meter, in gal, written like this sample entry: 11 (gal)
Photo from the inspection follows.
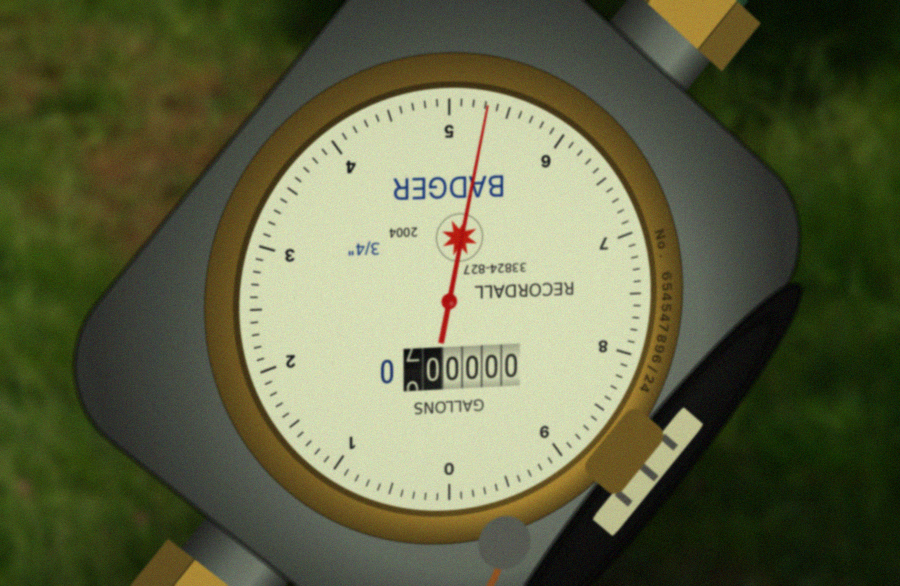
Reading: 65.3 (gal)
